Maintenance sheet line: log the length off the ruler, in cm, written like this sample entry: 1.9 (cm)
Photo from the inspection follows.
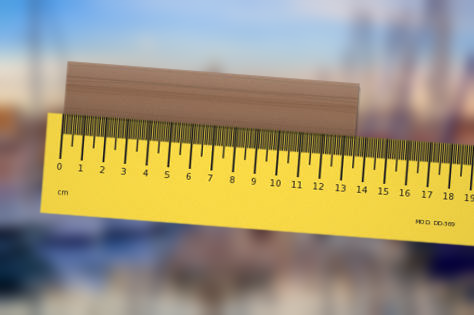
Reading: 13.5 (cm)
